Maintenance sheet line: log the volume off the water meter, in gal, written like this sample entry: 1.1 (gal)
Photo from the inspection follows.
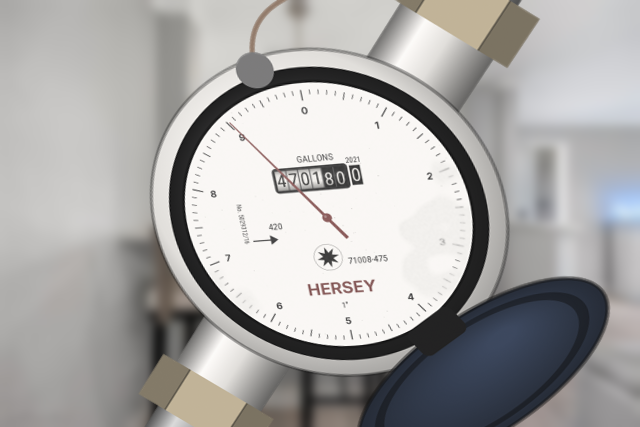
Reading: 4701799.0 (gal)
